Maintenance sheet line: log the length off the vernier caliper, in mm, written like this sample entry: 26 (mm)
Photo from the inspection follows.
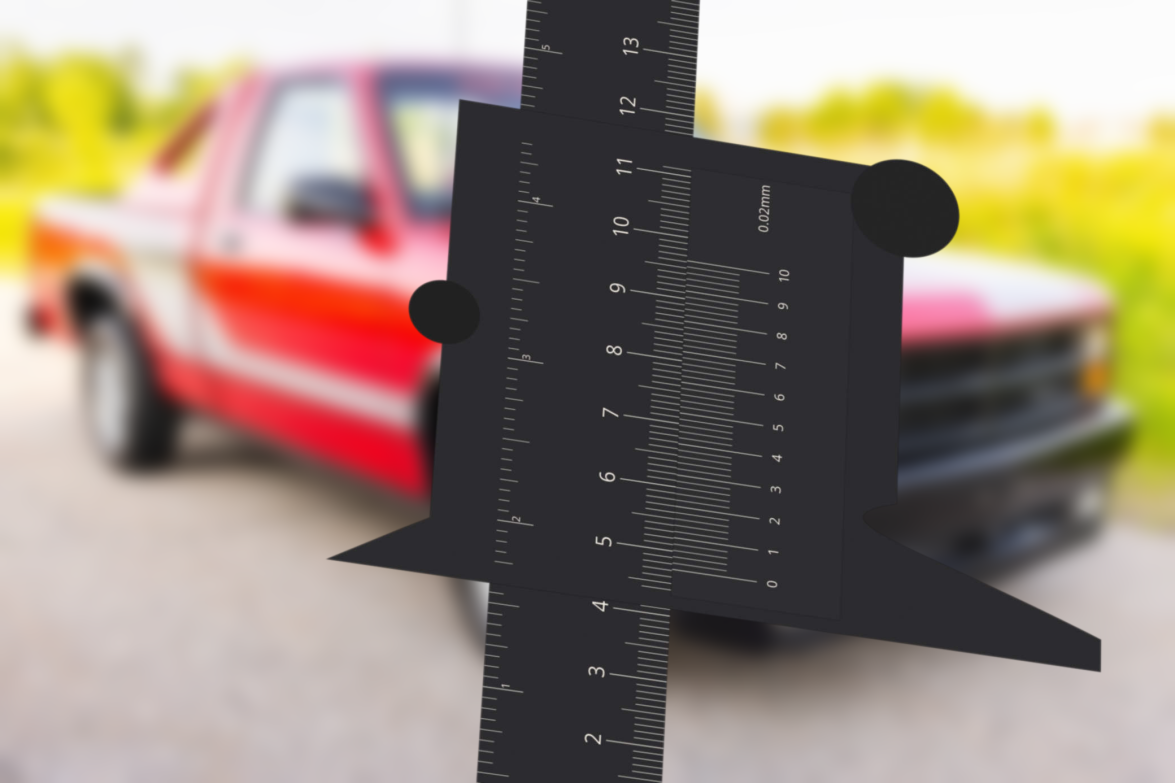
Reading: 47.2 (mm)
